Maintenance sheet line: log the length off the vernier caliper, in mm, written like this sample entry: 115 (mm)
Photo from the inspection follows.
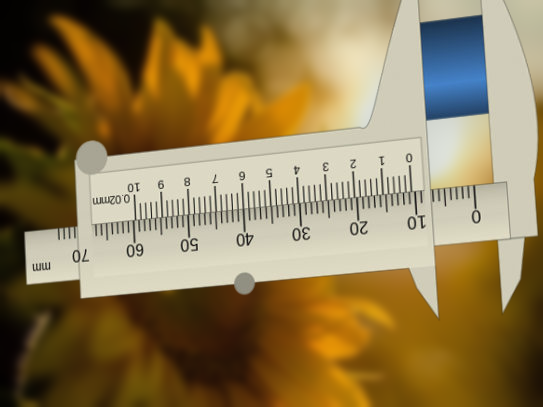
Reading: 10.6 (mm)
